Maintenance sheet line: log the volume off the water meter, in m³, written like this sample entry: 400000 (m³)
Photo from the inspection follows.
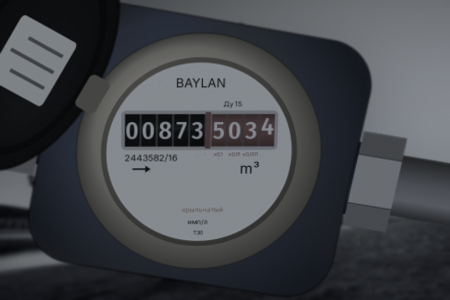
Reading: 873.5034 (m³)
